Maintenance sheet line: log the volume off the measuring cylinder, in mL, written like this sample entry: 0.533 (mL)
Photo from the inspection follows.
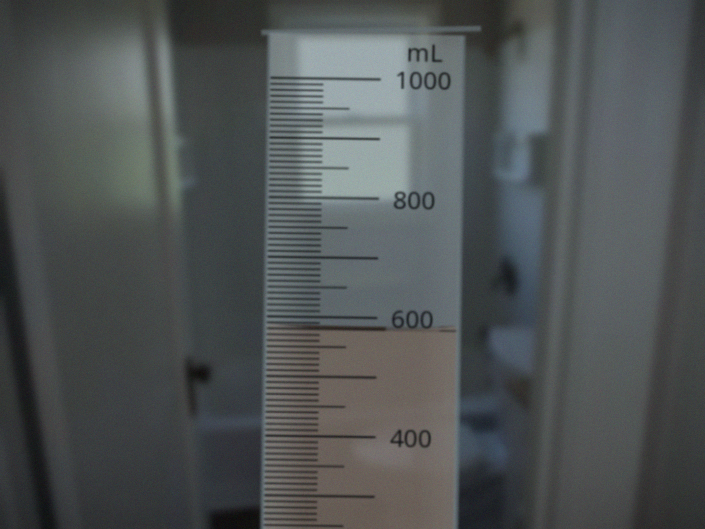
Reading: 580 (mL)
